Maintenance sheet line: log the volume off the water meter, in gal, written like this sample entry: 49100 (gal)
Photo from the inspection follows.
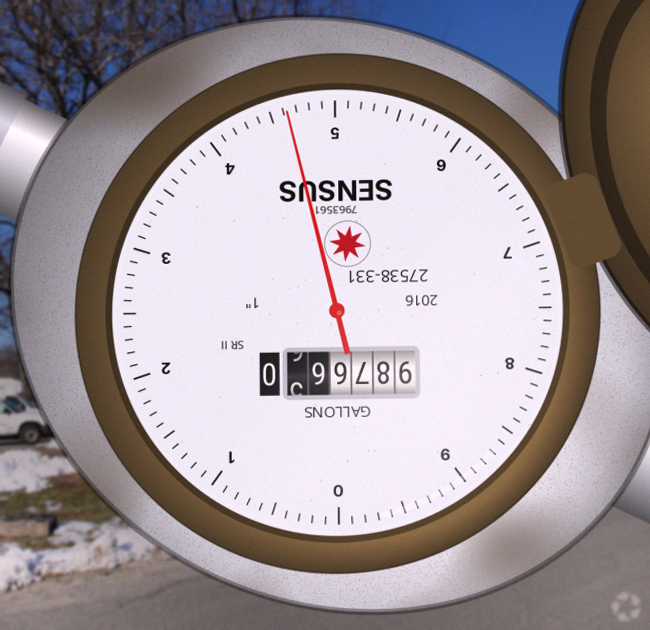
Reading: 9876654.6 (gal)
